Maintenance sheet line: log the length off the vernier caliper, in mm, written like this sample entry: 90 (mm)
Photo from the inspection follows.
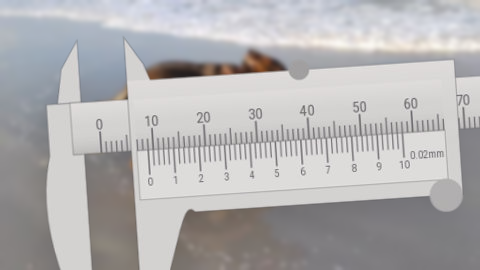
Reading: 9.0 (mm)
